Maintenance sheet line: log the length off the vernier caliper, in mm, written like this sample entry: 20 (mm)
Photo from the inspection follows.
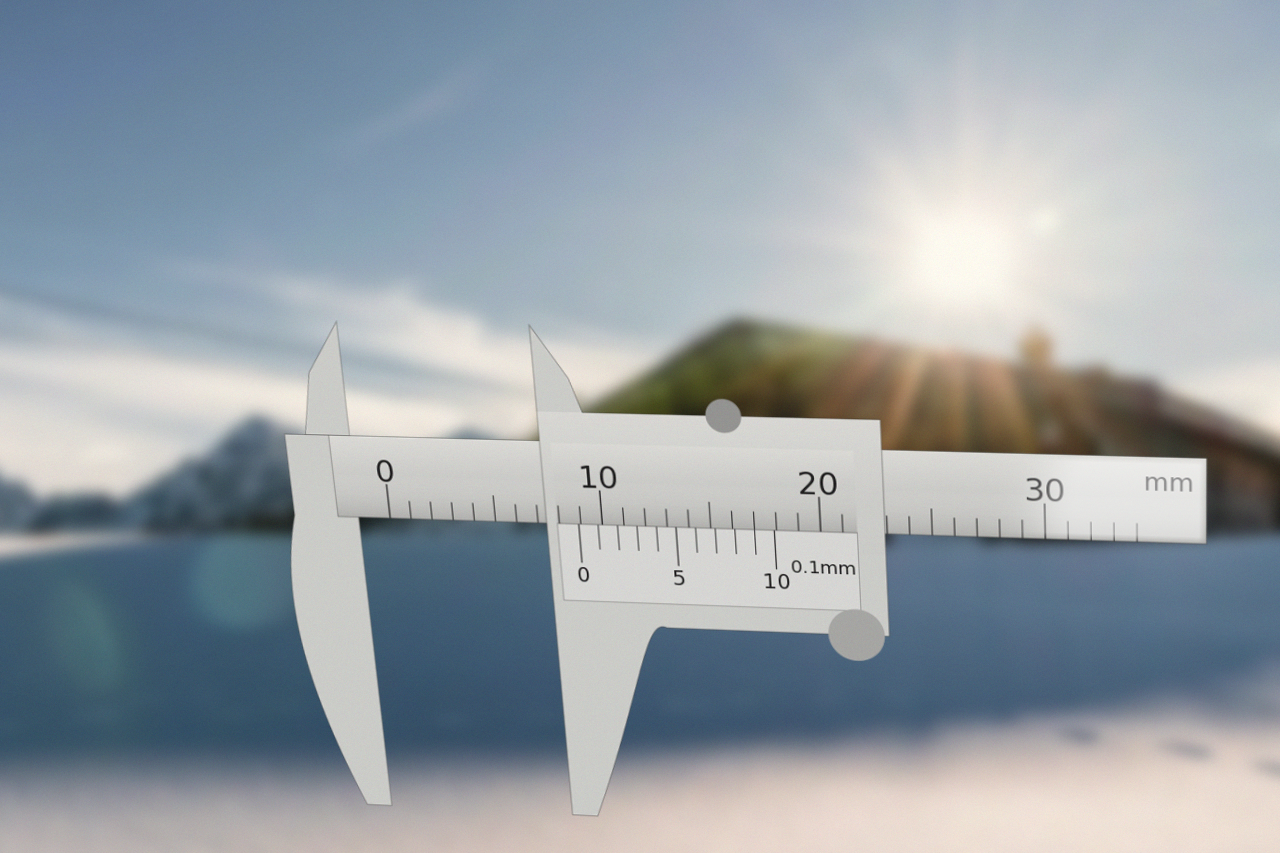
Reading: 8.9 (mm)
